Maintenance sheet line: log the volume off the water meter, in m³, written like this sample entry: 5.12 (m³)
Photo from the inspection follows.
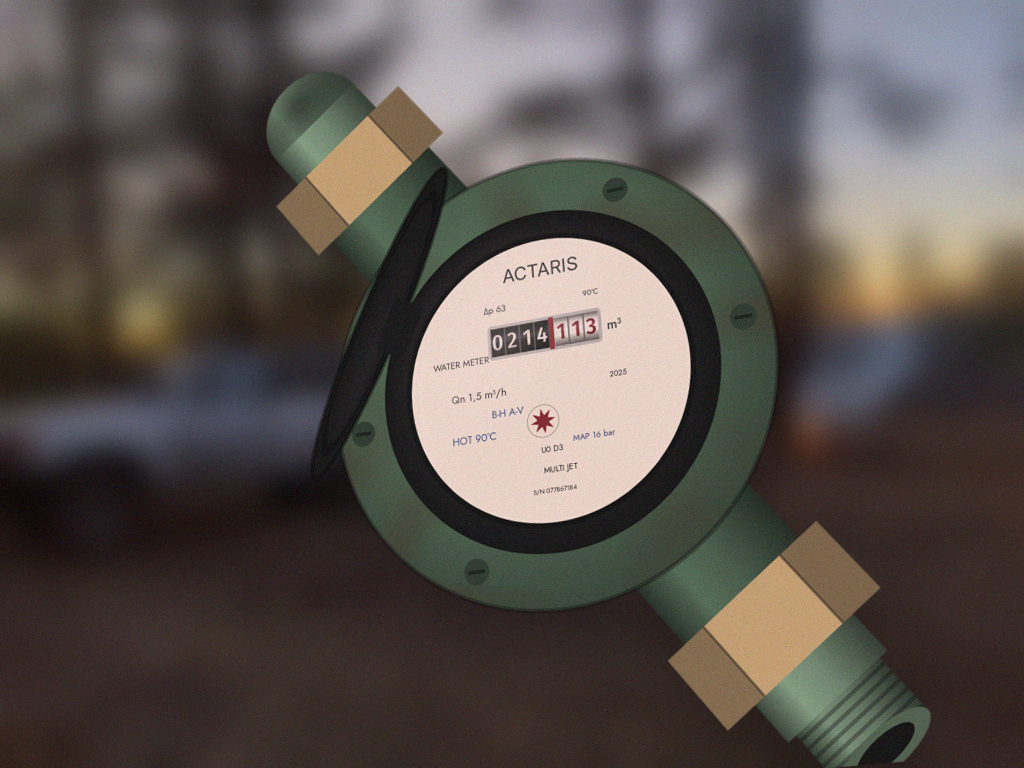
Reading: 214.113 (m³)
